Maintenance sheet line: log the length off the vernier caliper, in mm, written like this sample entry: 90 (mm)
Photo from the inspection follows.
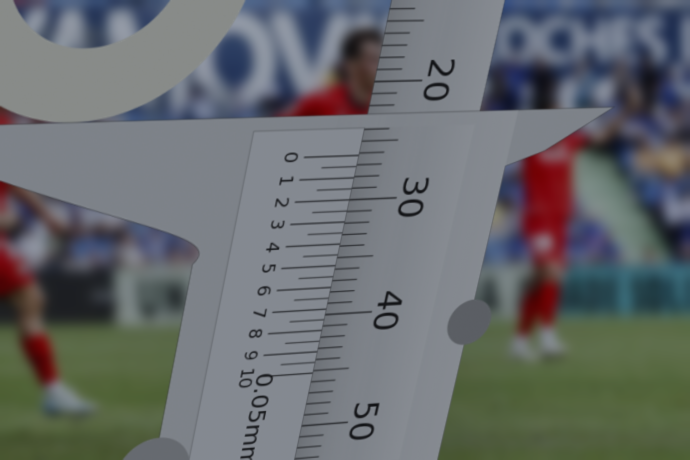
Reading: 26.2 (mm)
